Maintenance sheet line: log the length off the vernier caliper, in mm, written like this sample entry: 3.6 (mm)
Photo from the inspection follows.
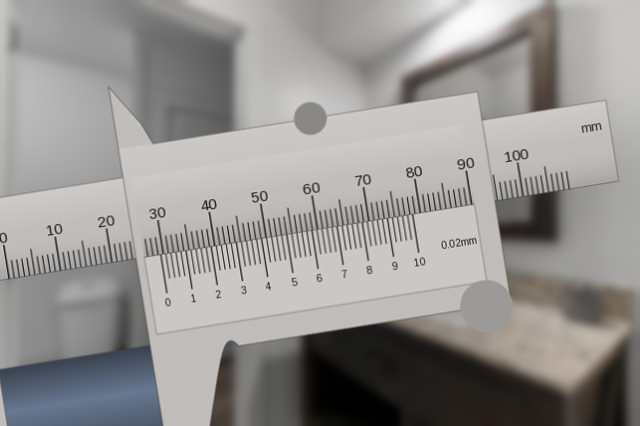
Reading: 29.5 (mm)
